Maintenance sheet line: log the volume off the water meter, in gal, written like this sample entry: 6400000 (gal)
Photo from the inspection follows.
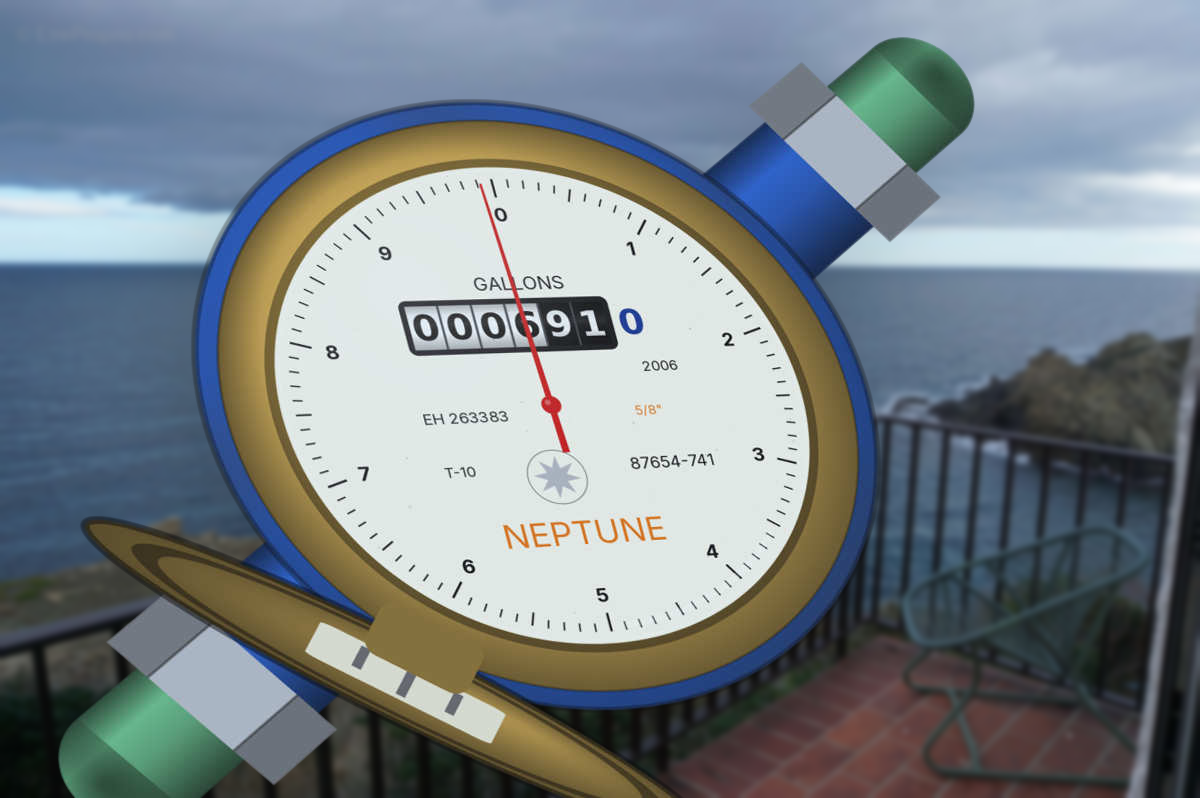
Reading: 6909.9 (gal)
